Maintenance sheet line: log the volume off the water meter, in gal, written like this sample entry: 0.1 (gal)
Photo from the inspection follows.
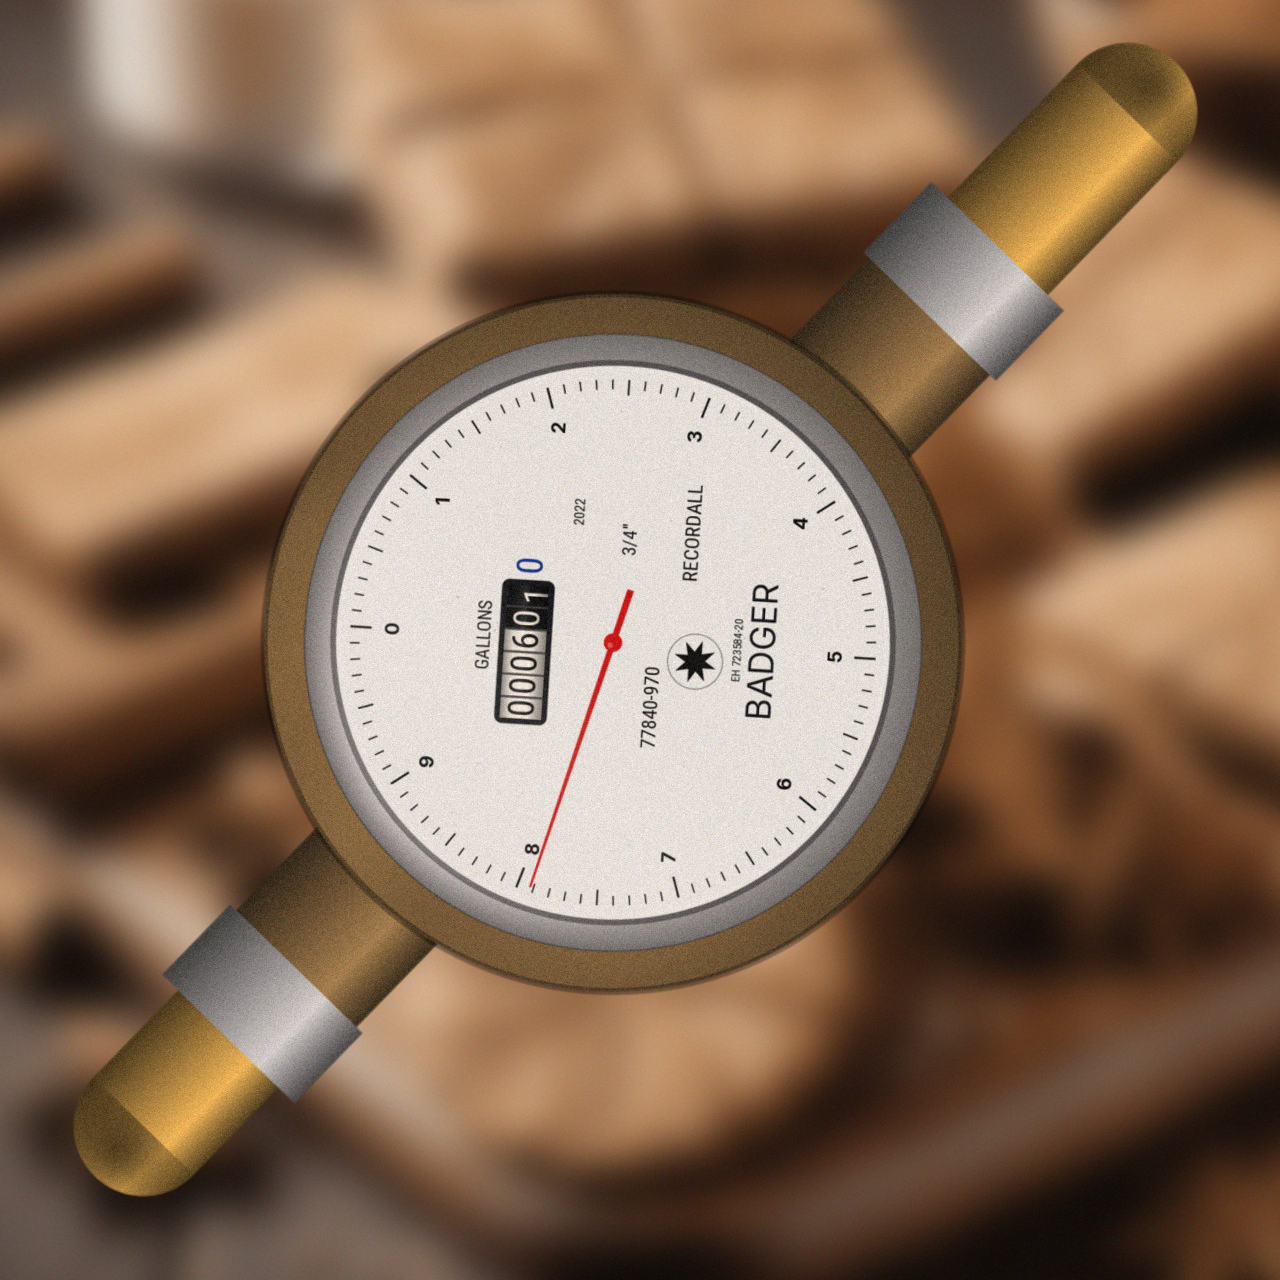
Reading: 6007.9 (gal)
